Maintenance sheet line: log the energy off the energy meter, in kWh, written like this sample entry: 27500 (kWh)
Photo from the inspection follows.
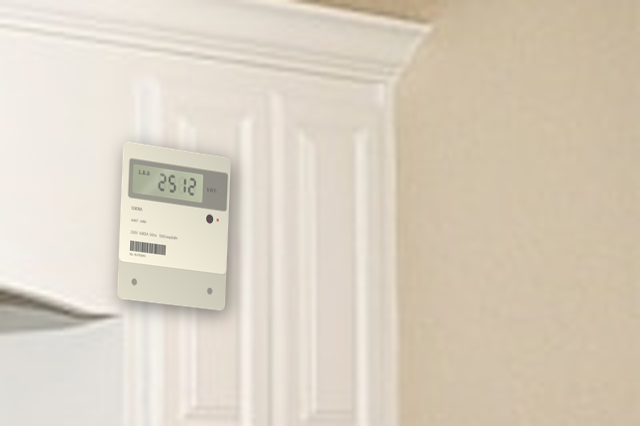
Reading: 2512 (kWh)
